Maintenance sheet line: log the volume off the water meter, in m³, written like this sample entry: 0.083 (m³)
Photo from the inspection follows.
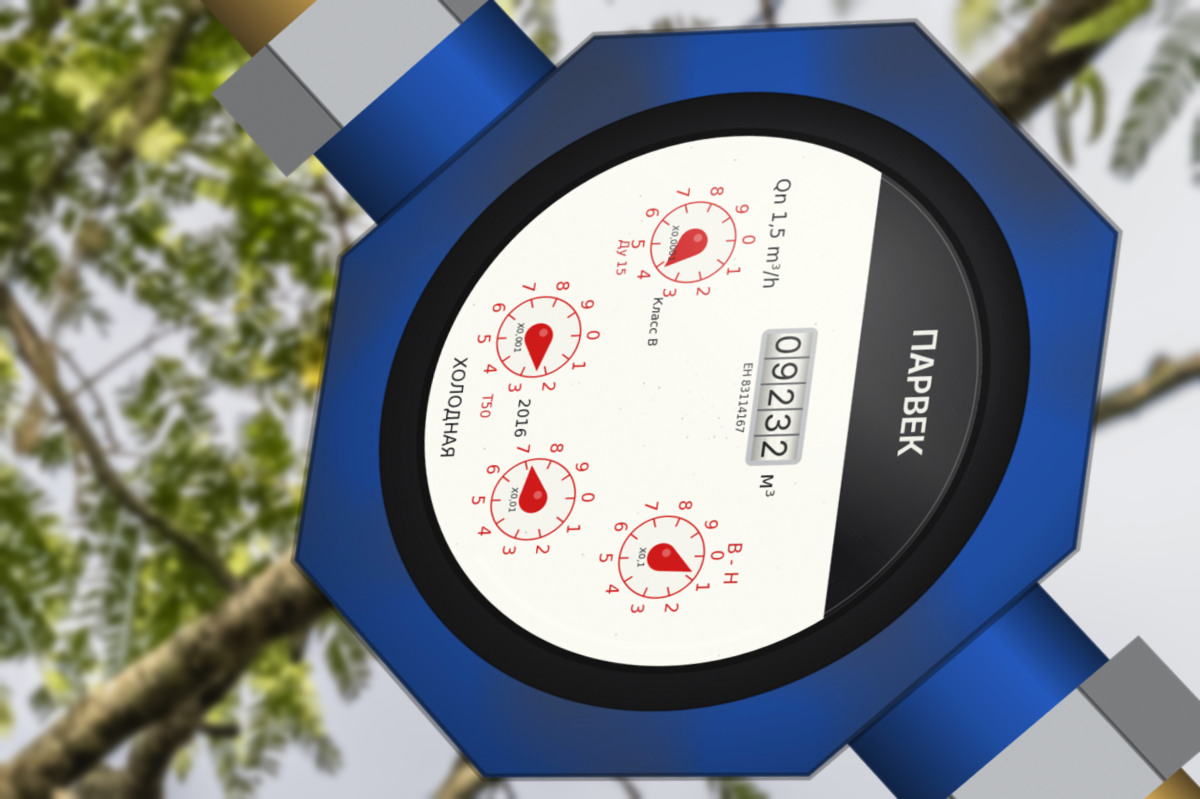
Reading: 9232.0723 (m³)
